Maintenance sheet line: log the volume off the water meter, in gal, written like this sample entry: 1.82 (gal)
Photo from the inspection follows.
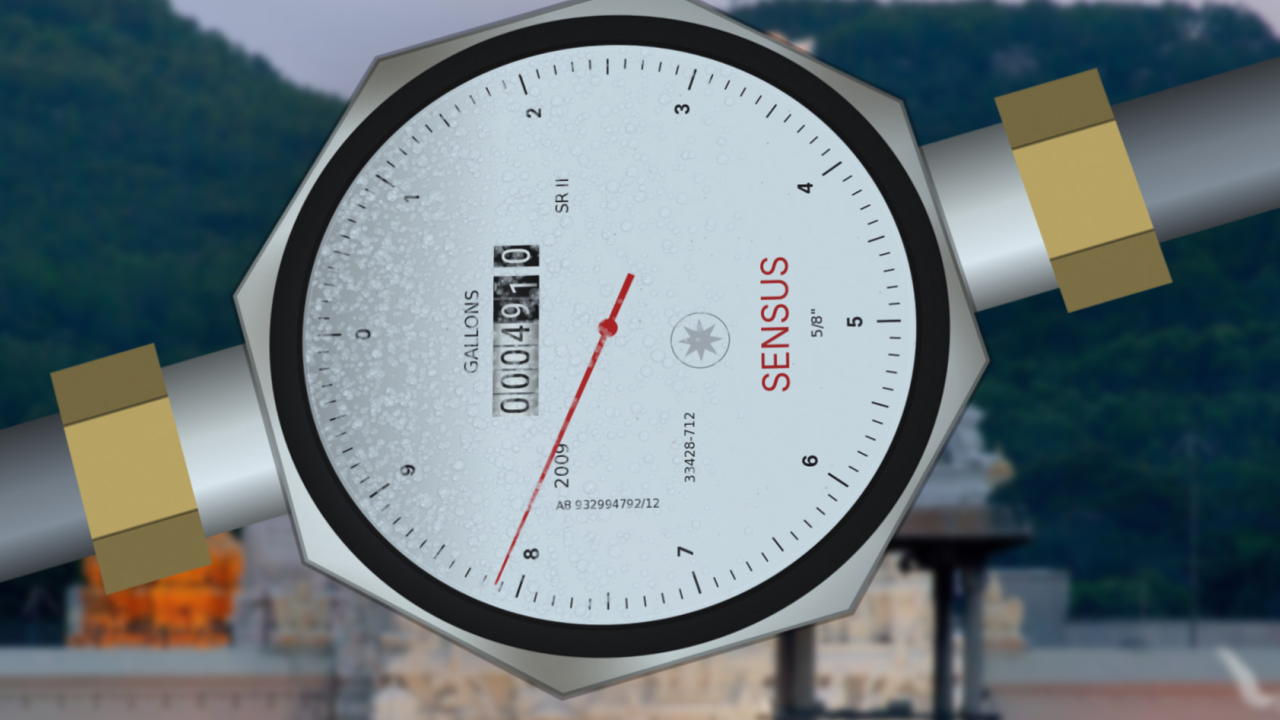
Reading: 4908.1 (gal)
